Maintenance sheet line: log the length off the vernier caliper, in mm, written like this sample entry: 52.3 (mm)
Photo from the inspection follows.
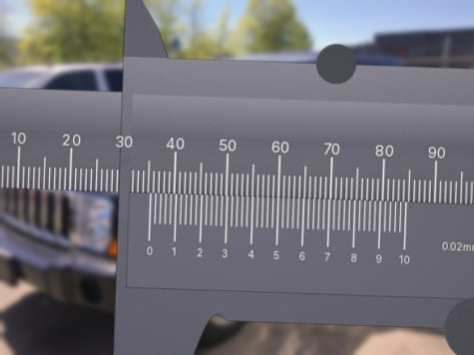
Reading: 35.5 (mm)
